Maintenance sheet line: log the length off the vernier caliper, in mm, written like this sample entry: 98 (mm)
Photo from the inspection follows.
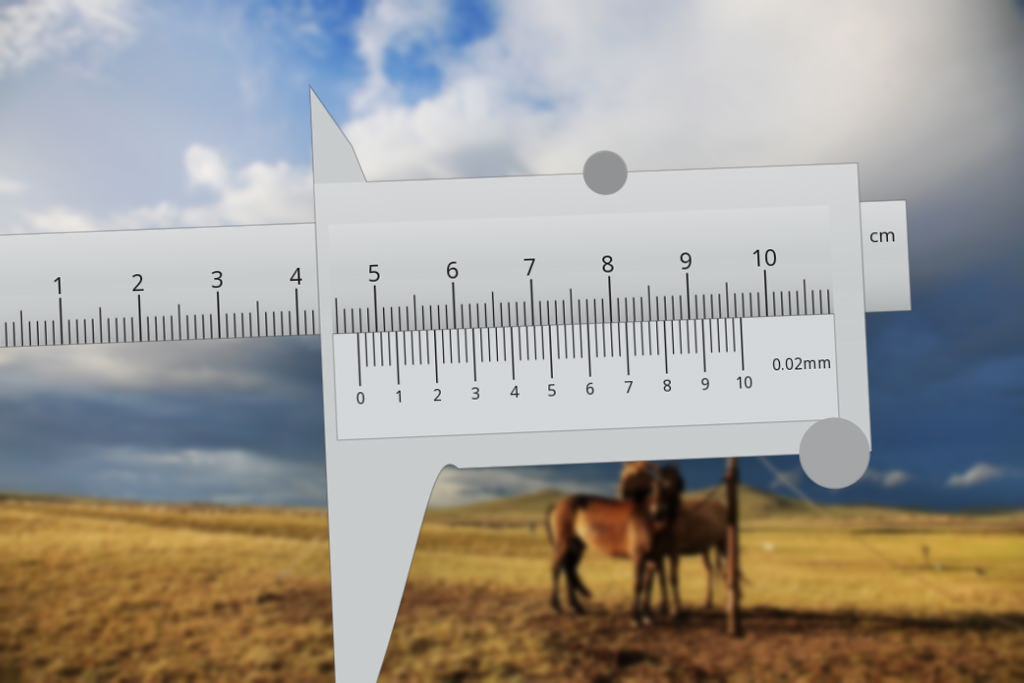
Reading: 47.6 (mm)
